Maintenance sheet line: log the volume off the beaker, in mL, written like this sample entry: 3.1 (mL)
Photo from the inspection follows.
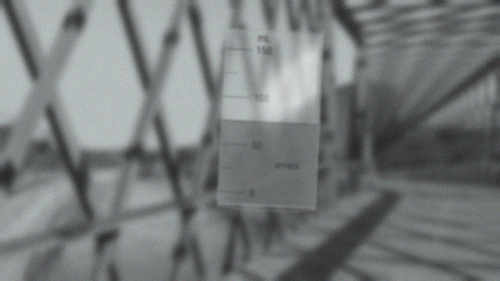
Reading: 75 (mL)
